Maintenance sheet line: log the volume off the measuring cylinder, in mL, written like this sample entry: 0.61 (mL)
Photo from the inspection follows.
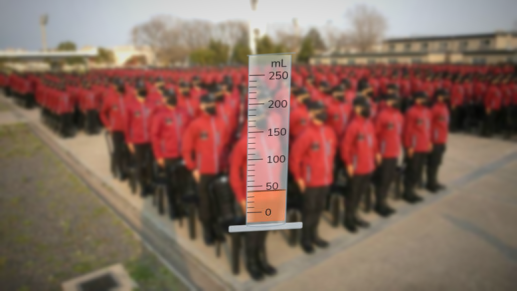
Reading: 40 (mL)
